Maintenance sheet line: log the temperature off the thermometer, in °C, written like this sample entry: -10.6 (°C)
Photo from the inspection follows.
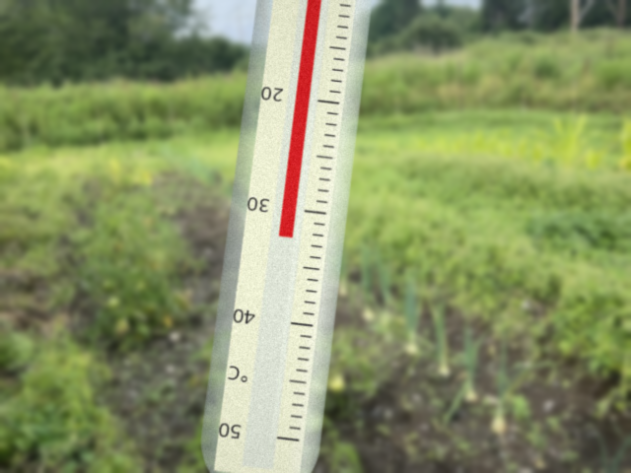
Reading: 32.5 (°C)
